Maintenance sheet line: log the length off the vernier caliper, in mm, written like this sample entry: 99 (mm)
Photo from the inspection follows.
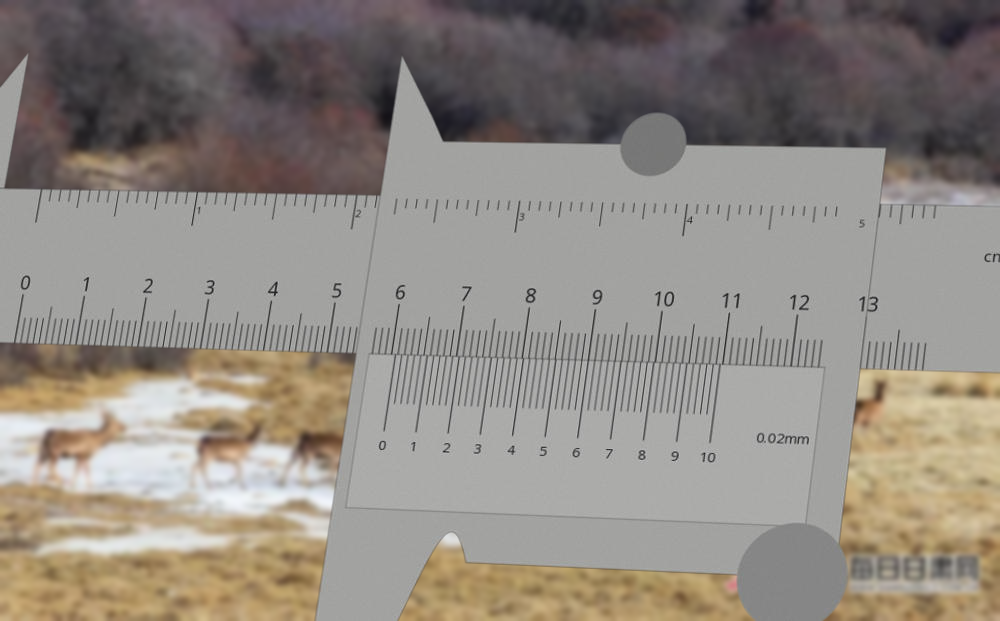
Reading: 60.6 (mm)
